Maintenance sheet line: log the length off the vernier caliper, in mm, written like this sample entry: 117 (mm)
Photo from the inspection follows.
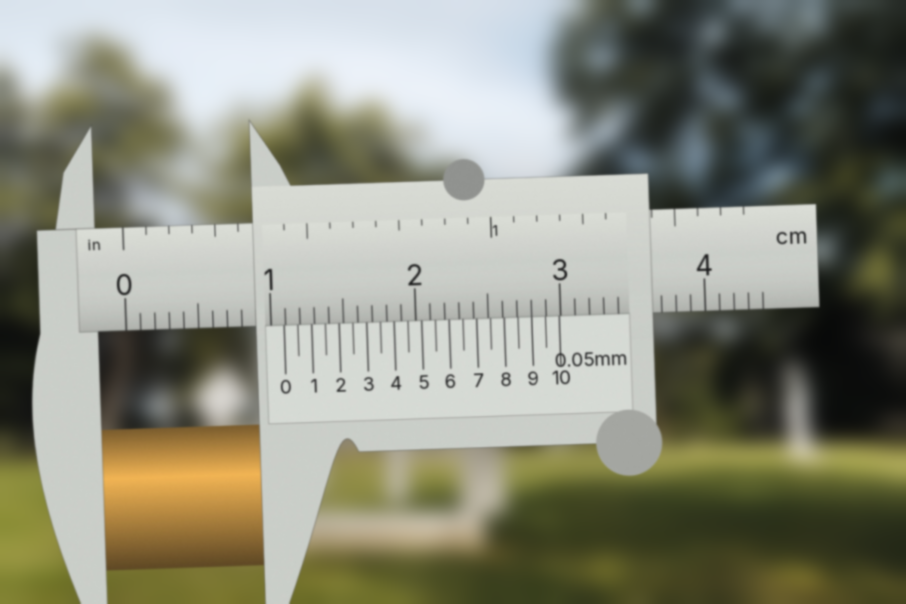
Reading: 10.9 (mm)
